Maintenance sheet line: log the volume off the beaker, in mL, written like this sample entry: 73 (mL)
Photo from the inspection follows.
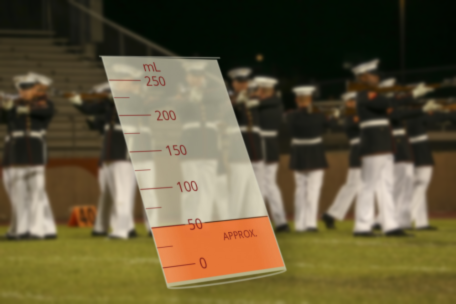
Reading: 50 (mL)
